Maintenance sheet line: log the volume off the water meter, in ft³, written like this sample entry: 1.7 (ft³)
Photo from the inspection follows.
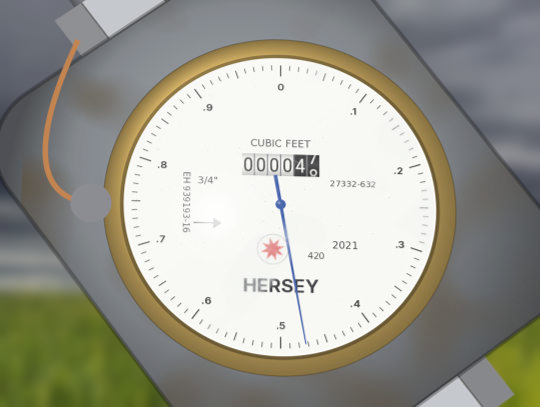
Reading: 47.47 (ft³)
